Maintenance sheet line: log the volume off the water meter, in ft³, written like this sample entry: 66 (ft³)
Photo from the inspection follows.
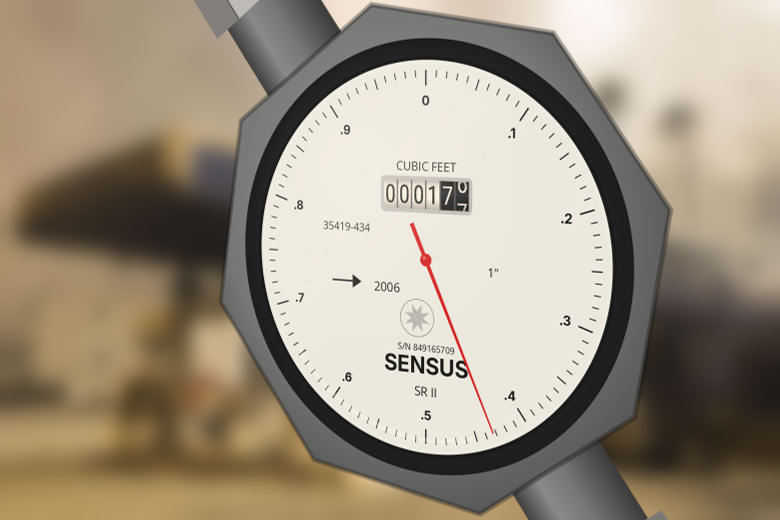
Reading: 176.43 (ft³)
